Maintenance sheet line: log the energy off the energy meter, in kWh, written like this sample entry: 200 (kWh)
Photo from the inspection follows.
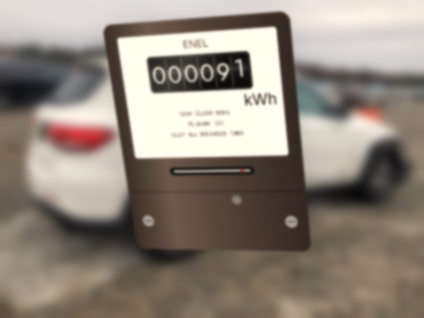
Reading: 91 (kWh)
